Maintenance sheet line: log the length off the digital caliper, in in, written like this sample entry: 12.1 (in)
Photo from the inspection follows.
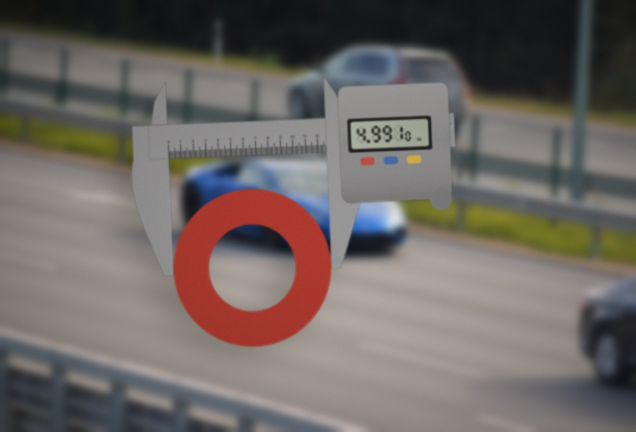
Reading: 4.9910 (in)
